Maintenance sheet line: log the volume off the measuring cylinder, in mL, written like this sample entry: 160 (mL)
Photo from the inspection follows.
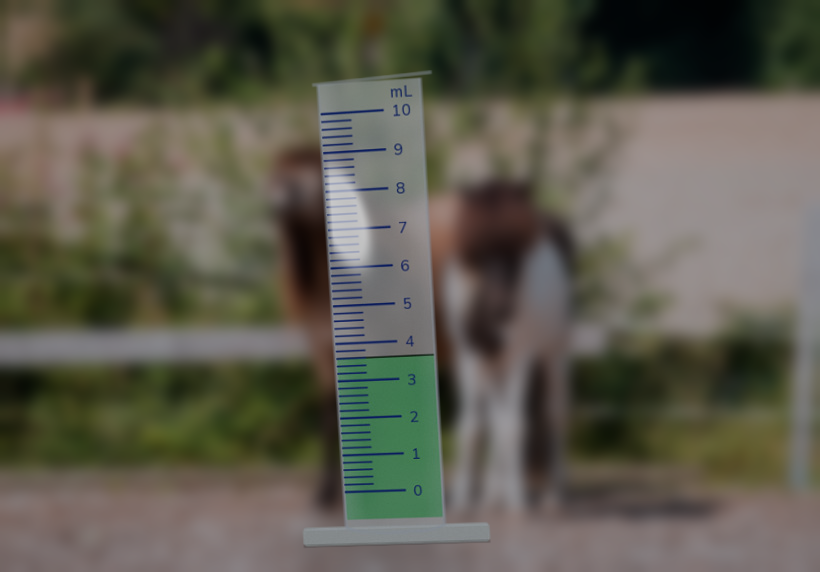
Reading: 3.6 (mL)
